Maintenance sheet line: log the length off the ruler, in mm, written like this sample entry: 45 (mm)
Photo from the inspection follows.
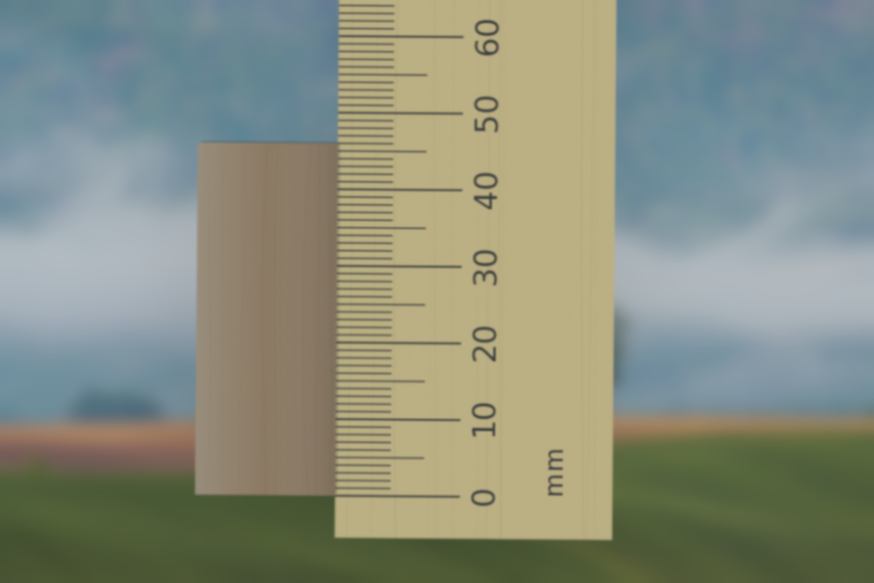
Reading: 46 (mm)
